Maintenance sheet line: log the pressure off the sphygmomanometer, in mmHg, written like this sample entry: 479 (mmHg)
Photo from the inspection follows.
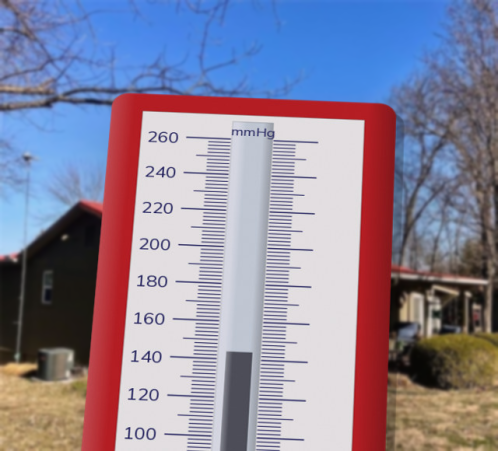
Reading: 144 (mmHg)
